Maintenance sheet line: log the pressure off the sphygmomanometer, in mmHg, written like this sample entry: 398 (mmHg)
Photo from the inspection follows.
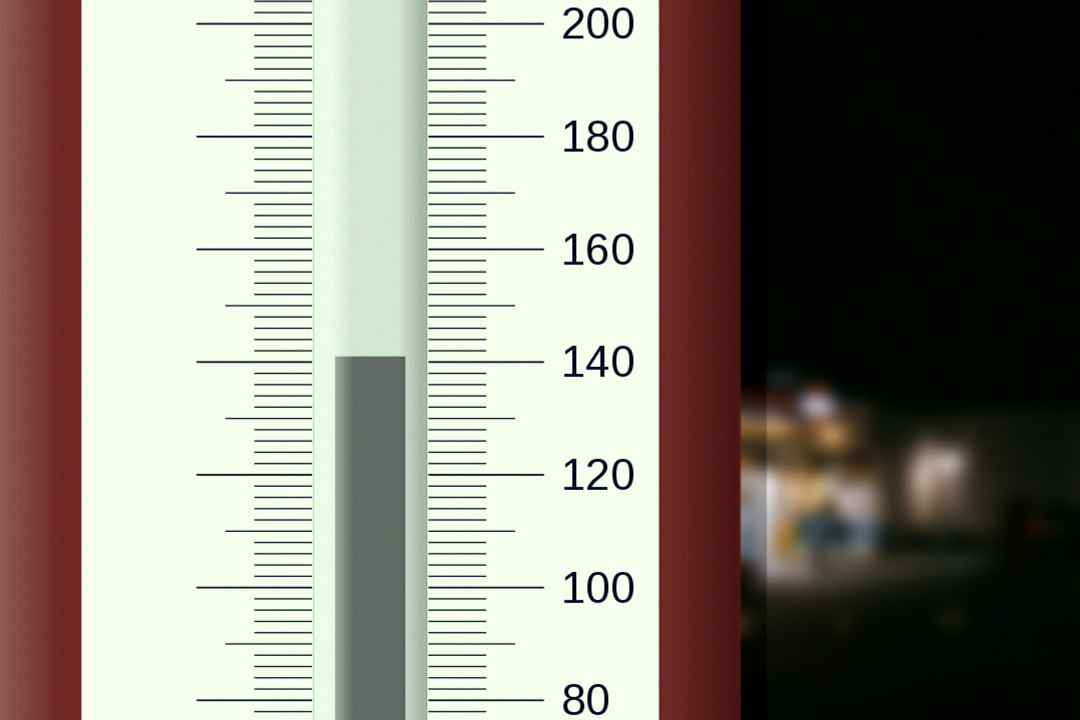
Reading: 141 (mmHg)
